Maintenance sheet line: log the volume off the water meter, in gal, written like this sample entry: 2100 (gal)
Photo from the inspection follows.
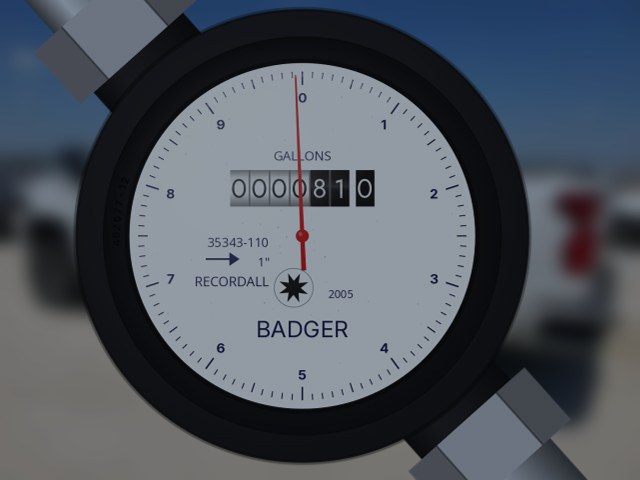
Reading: 809.9 (gal)
